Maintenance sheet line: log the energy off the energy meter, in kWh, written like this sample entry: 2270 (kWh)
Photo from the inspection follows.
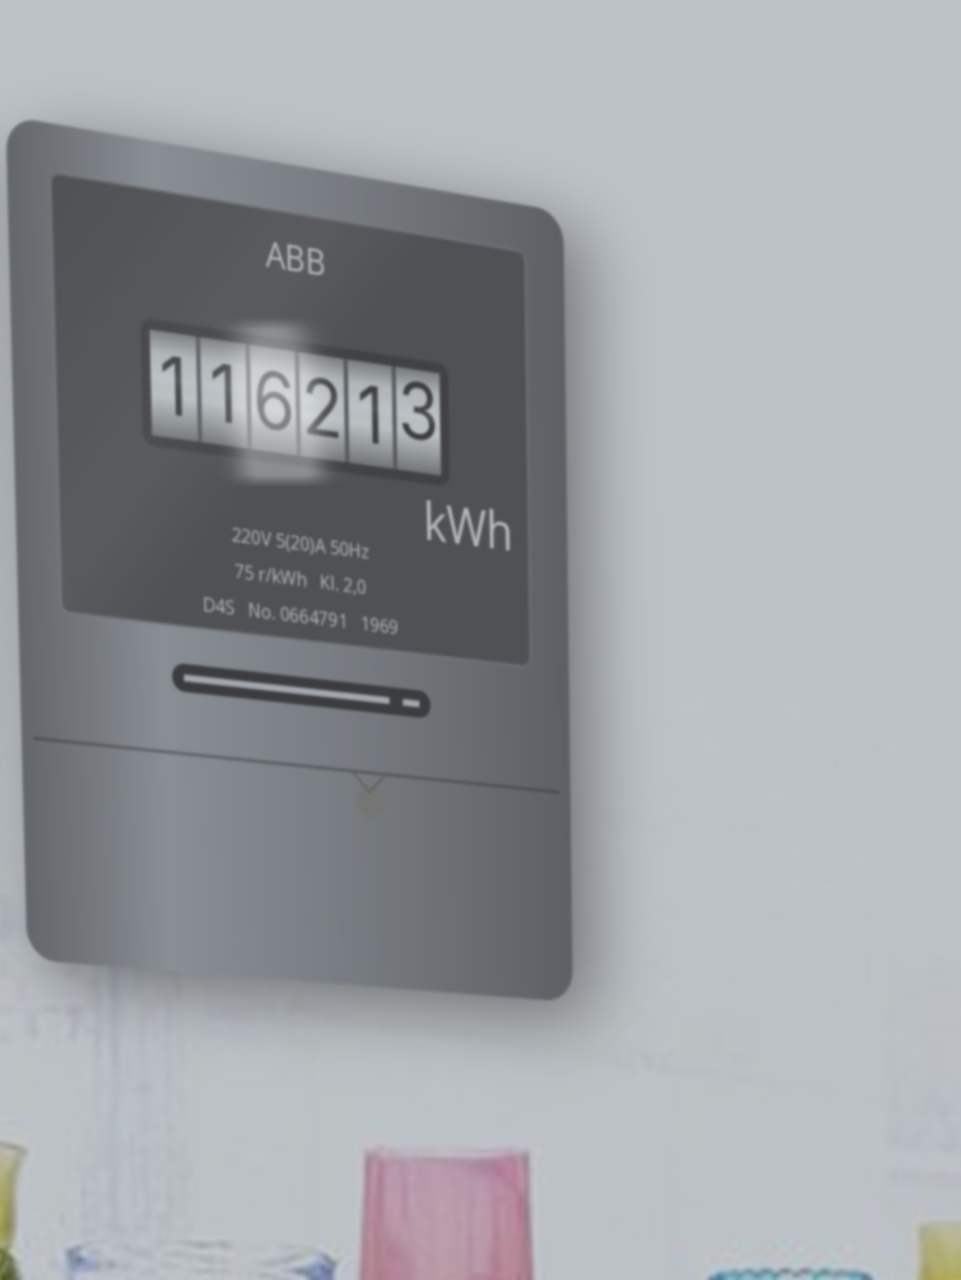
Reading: 116213 (kWh)
